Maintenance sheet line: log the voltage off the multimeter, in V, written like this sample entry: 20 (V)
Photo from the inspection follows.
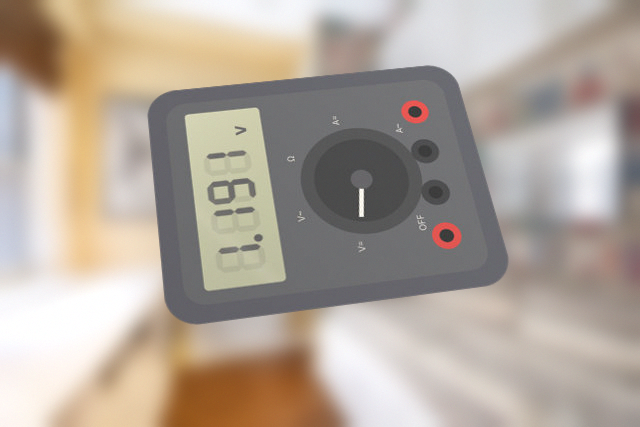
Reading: 1.191 (V)
